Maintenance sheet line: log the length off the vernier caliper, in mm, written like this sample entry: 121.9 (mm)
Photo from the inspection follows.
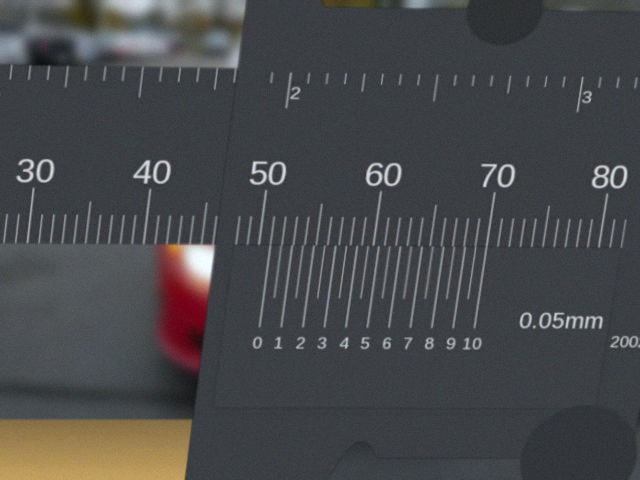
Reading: 51.0 (mm)
